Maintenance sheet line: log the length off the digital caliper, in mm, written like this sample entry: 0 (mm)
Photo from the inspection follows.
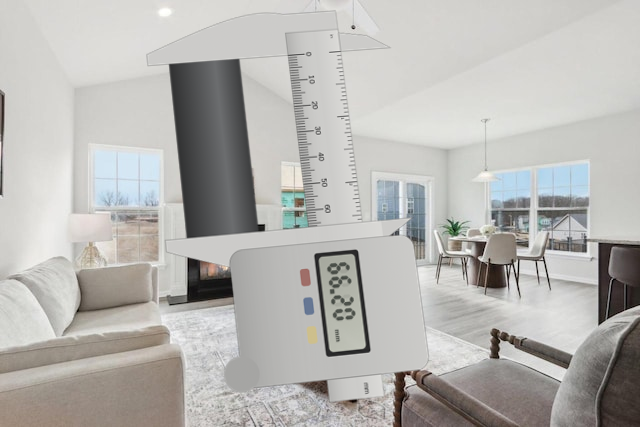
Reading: 66.20 (mm)
